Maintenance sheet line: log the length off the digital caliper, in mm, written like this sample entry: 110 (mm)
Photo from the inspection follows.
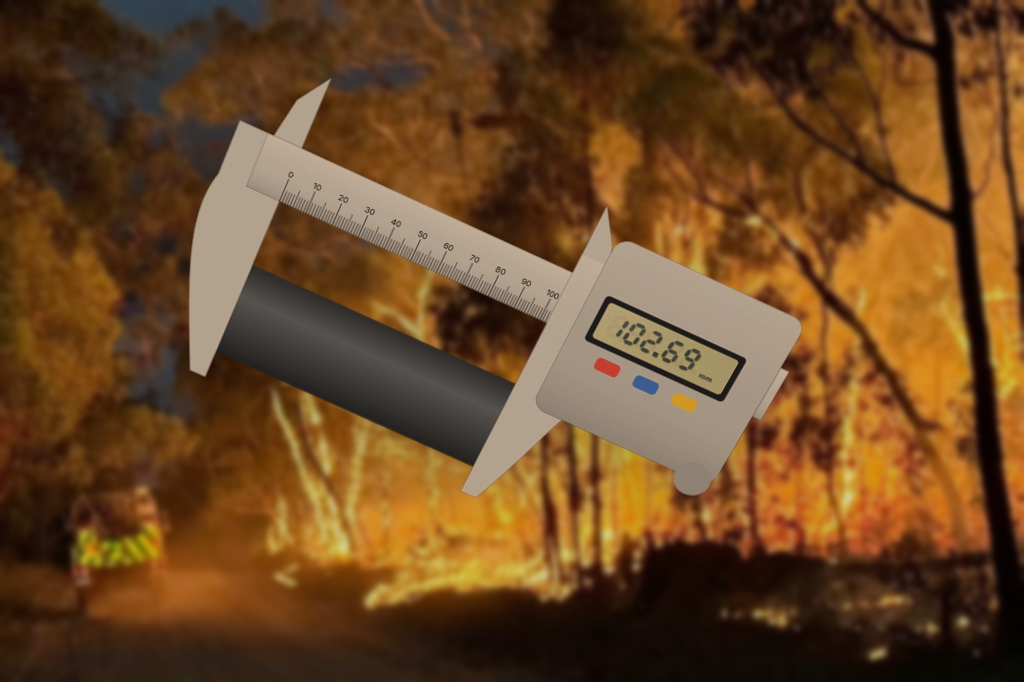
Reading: 102.69 (mm)
